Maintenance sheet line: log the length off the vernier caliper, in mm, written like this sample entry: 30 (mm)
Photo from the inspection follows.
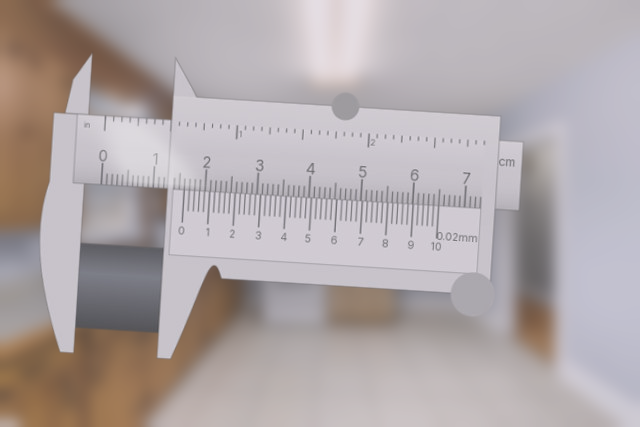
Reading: 16.0 (mm)
